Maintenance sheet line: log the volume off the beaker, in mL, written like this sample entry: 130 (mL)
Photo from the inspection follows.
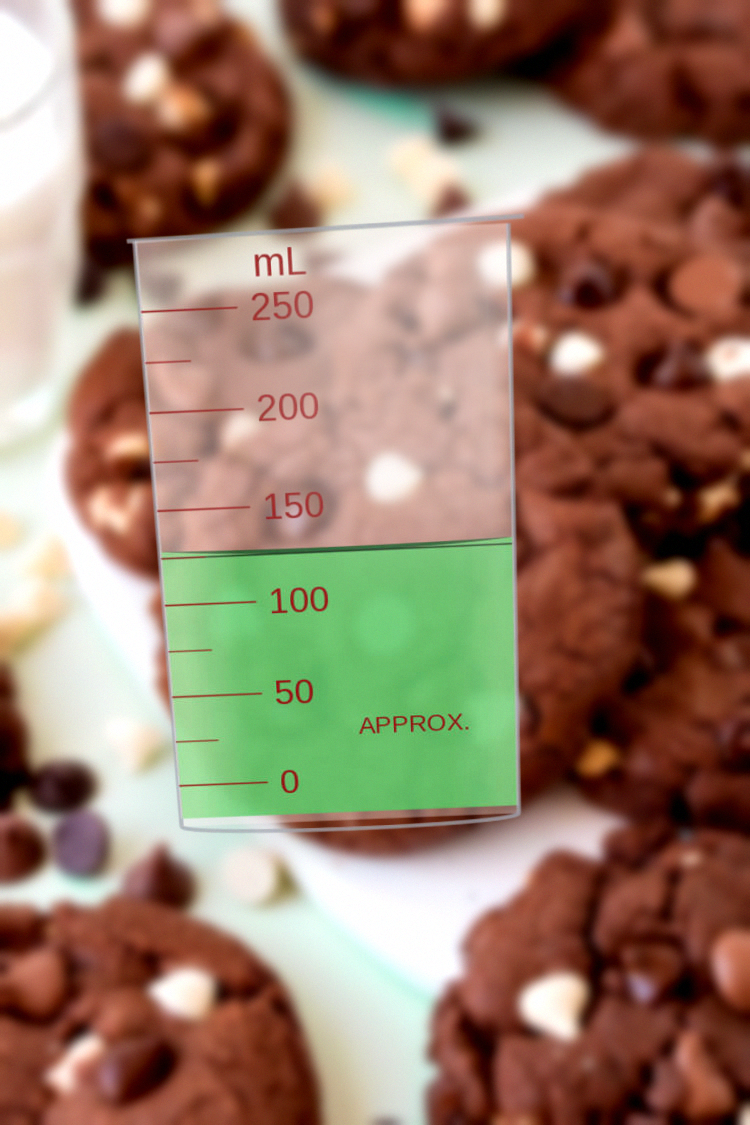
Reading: 125 (mL)
